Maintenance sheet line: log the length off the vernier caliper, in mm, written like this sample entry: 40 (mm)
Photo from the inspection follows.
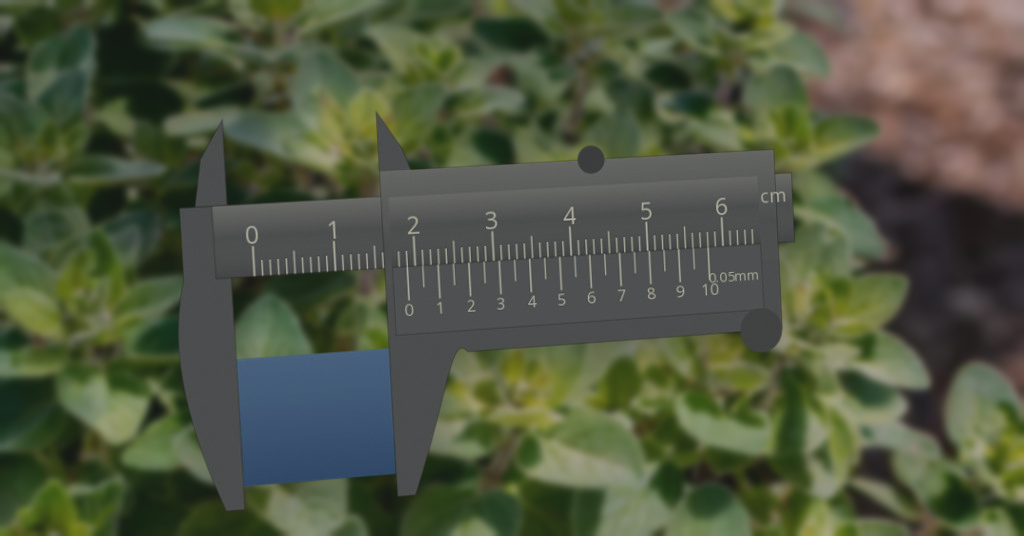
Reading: 19.0 (mm)
